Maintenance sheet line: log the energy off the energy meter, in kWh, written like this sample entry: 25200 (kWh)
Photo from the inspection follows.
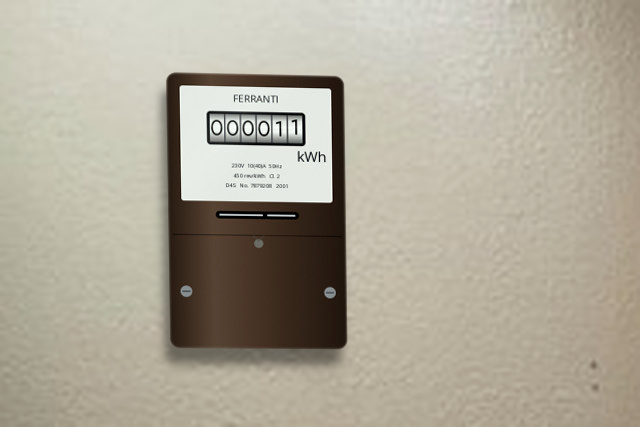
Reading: 11 (kWh)
